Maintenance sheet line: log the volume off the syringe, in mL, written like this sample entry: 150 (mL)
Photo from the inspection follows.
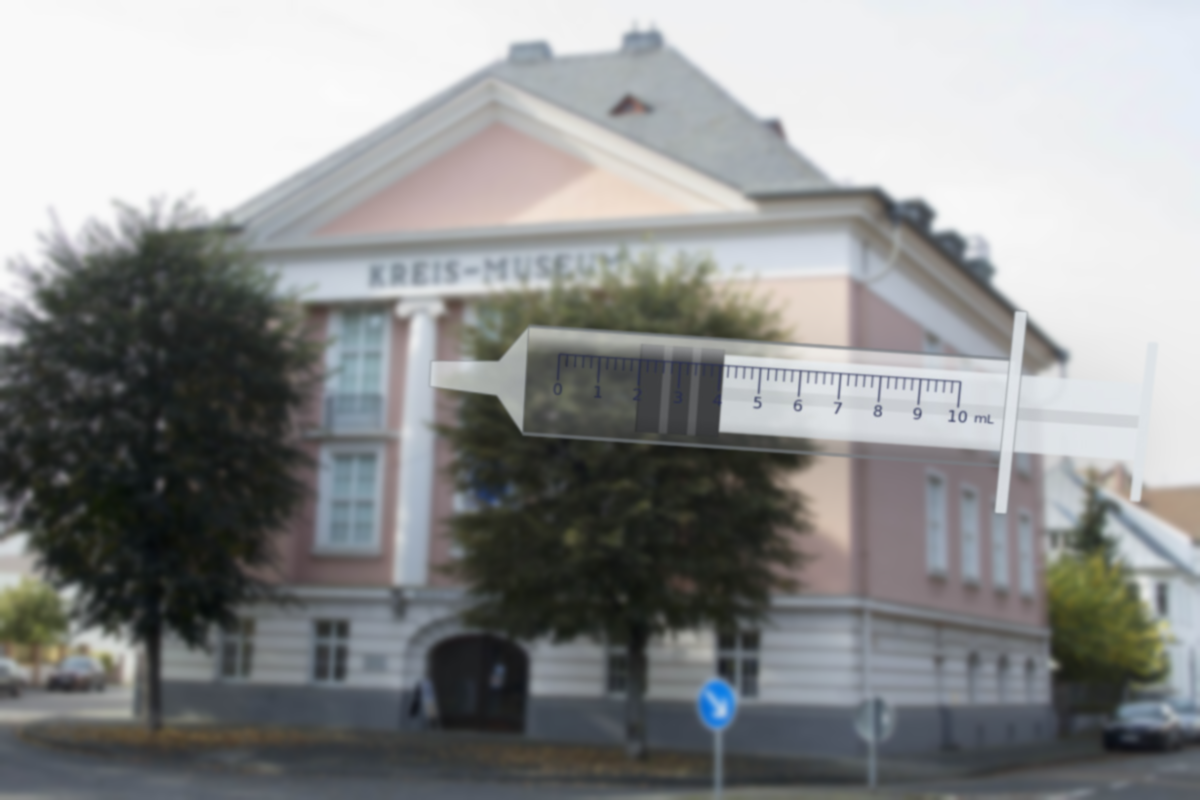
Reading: 2 (mL)
